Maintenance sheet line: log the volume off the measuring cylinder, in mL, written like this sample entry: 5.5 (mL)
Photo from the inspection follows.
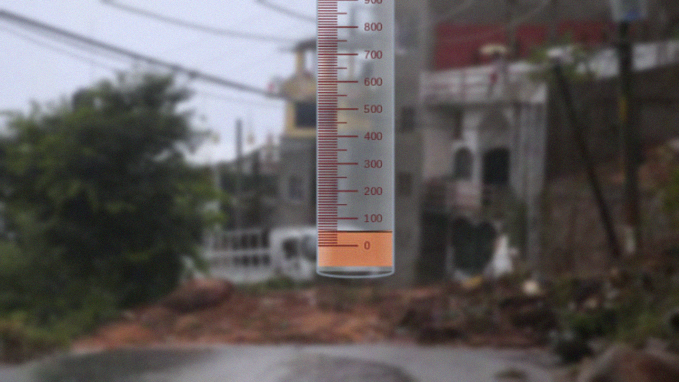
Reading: 50 (mL)
